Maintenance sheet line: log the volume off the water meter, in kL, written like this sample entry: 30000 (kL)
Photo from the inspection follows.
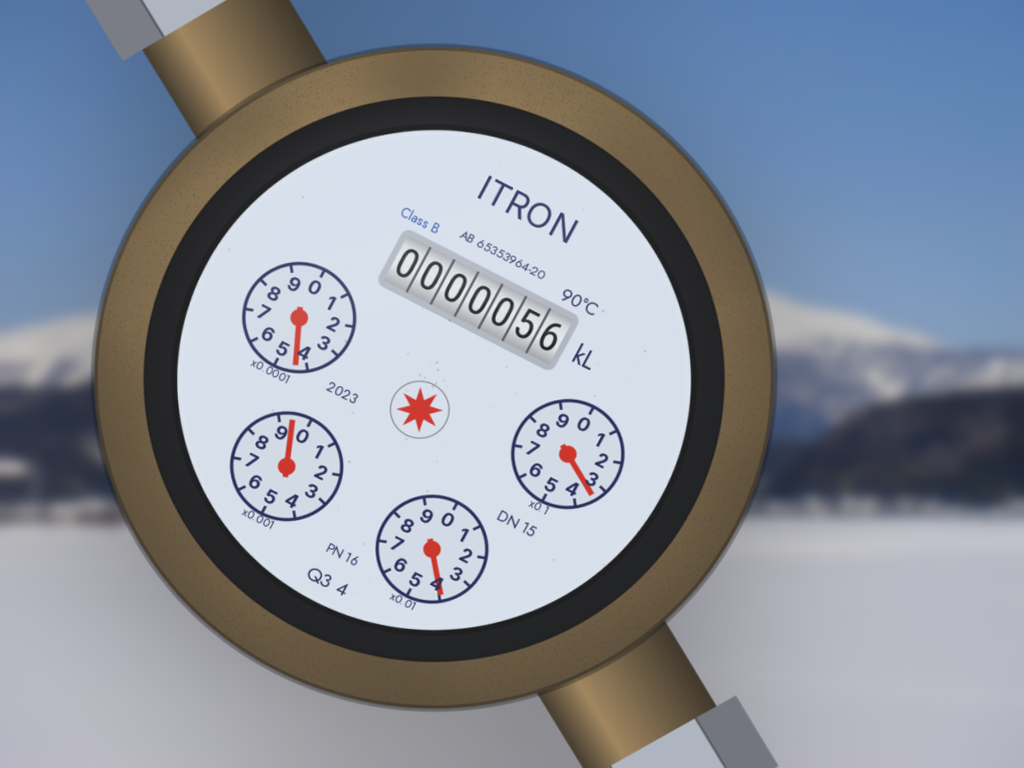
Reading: 56.3394 (kL)
